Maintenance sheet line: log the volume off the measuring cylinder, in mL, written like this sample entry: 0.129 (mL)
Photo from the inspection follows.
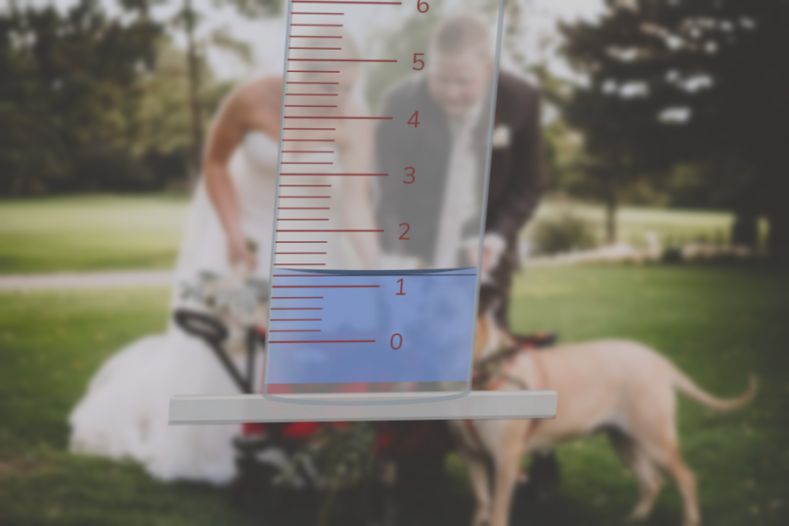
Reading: 1.2 (mL)
